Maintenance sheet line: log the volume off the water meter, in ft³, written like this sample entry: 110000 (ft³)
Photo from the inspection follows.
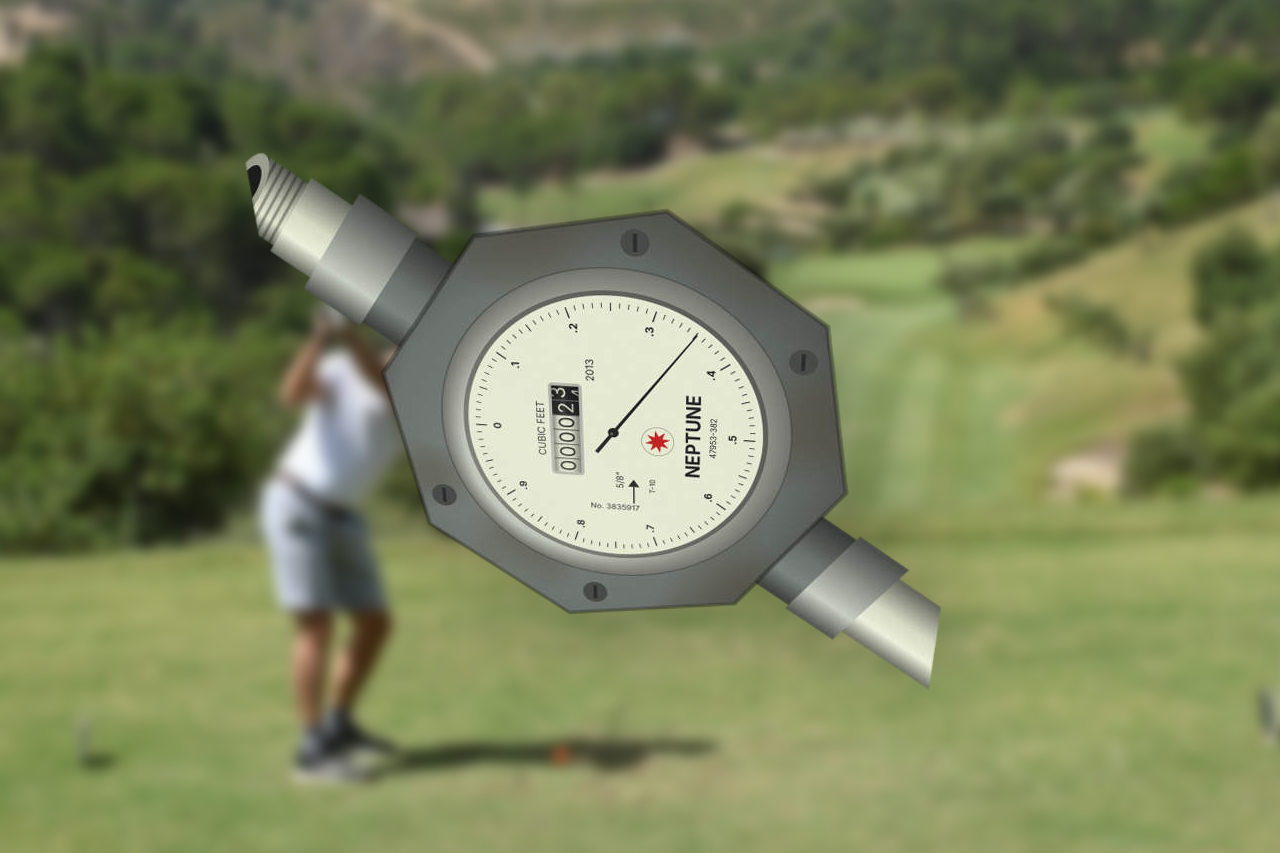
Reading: 23.35 (ft³)
